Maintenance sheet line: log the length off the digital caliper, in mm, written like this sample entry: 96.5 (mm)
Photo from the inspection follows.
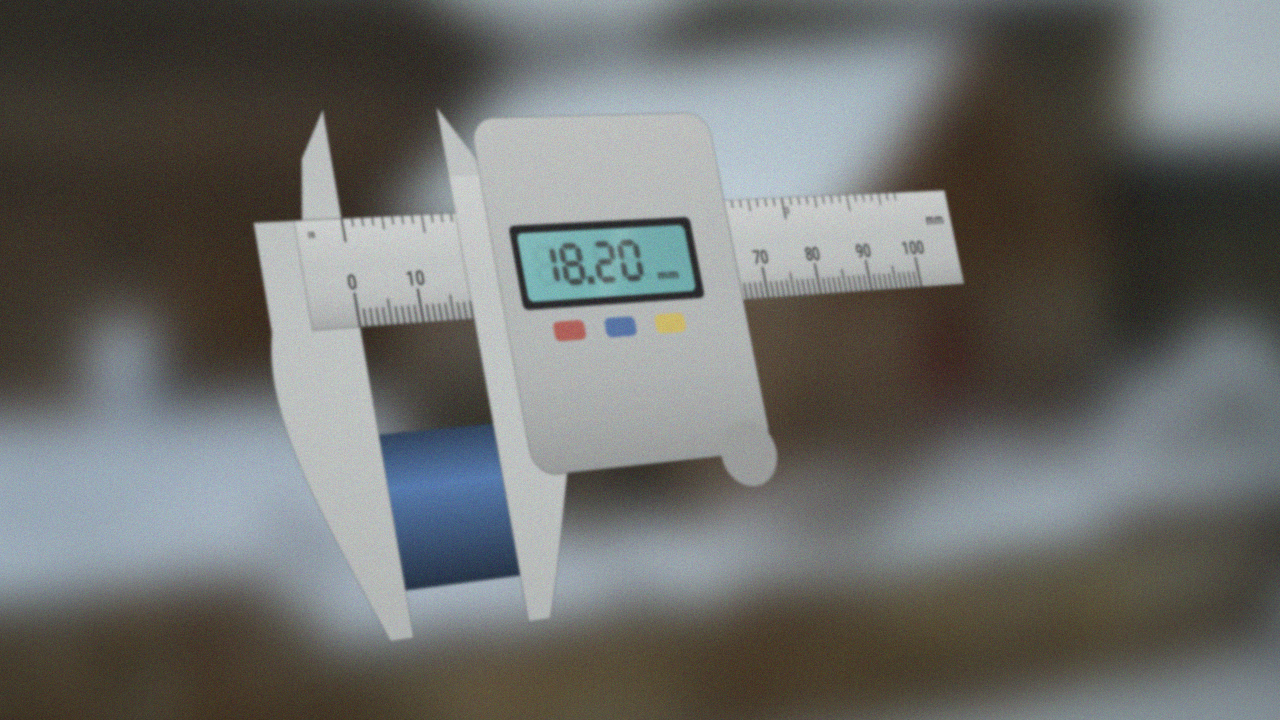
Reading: 18.20 (mm)
